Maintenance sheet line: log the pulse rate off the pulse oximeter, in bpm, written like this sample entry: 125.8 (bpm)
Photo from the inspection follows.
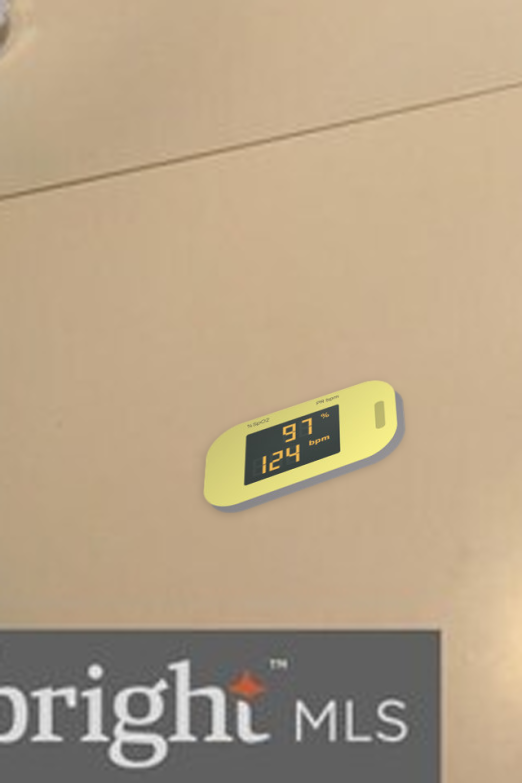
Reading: 124 (bpm)
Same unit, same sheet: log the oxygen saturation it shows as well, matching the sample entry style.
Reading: 97 (%)
